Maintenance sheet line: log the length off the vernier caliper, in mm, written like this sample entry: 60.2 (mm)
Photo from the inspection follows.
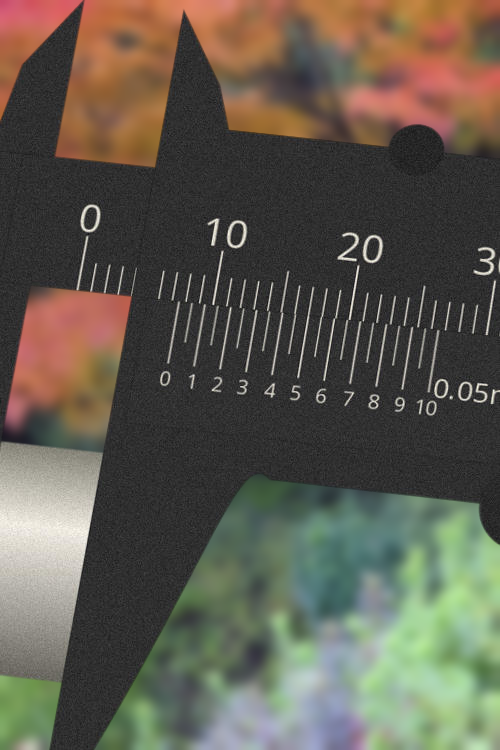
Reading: 7.5 (mm)
